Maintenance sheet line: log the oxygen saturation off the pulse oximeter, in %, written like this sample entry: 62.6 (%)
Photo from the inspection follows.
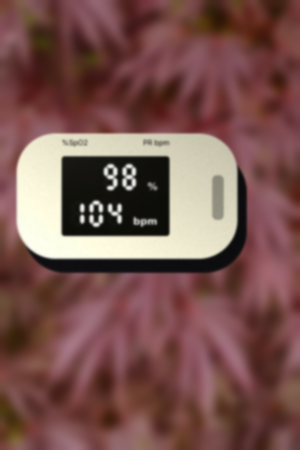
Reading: 98 (%)
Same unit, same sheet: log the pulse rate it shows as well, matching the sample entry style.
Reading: 104 (bpm)
